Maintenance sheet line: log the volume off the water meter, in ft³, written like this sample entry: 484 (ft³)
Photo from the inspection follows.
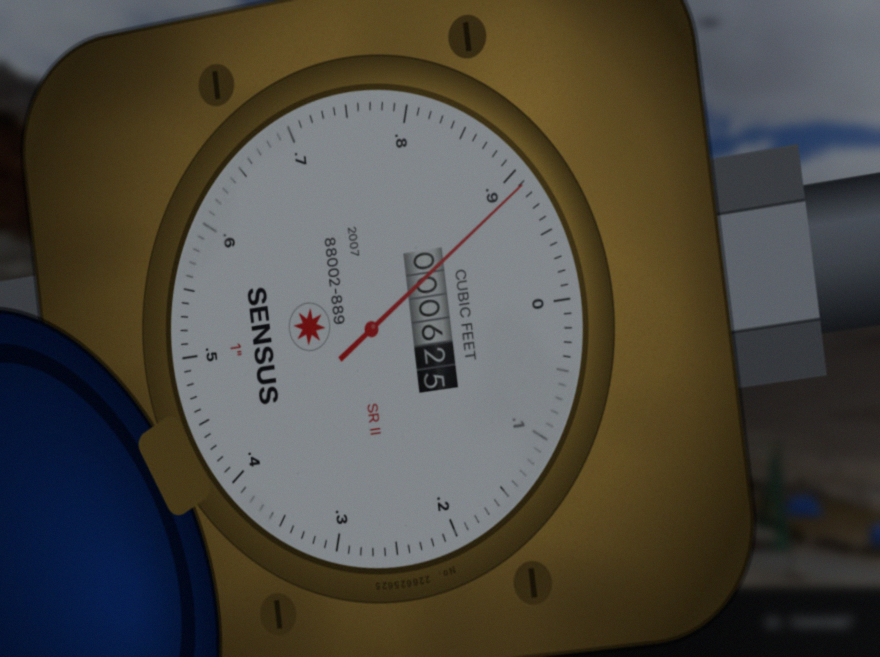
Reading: 624.91 (ft³)
